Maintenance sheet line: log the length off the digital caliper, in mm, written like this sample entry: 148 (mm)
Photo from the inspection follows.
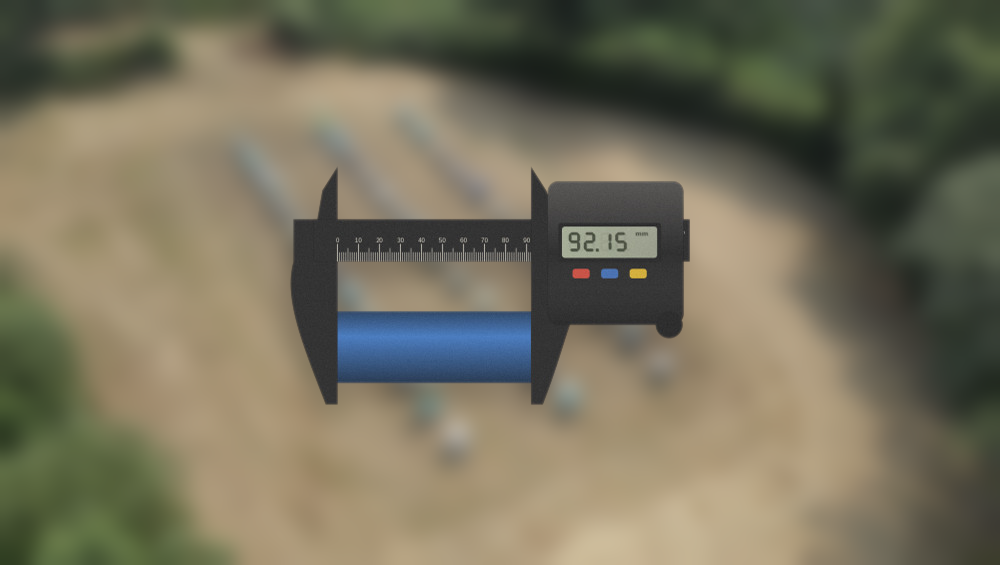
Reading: 92.15 (mm)
